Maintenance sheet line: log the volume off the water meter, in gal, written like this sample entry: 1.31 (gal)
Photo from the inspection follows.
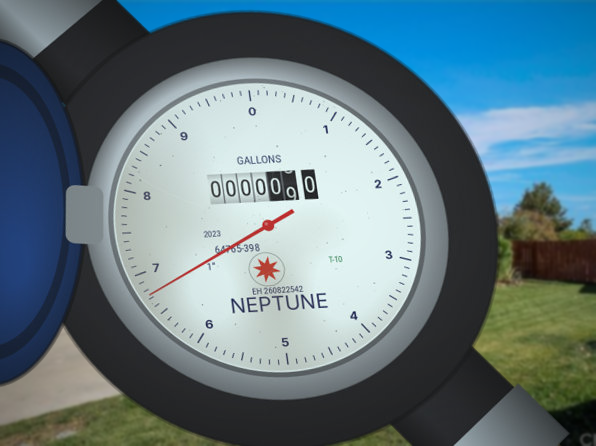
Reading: 86.7 (gal)
